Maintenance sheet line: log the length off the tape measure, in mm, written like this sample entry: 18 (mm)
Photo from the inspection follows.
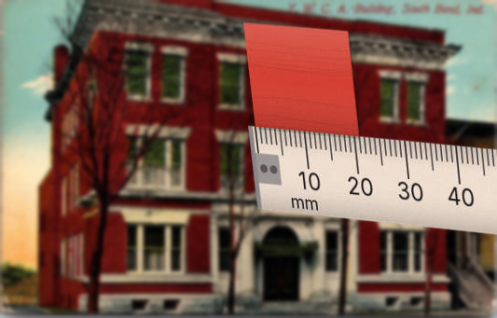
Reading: 21 (mm)
